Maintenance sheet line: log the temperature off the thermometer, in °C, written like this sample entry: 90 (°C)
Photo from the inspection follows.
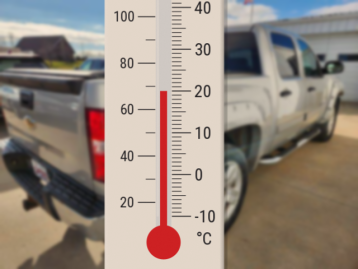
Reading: 20 (°C)
